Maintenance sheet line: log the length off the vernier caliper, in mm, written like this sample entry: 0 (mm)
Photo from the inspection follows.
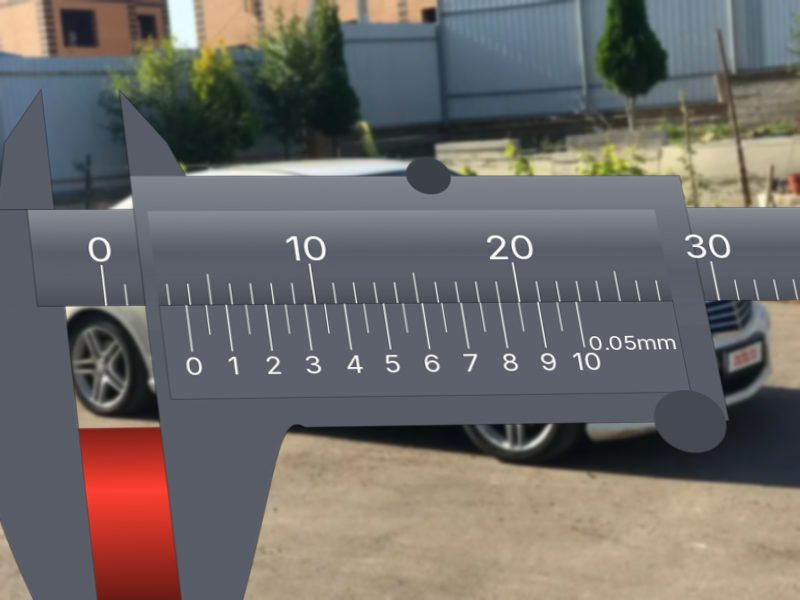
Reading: 3.8 (mm)
